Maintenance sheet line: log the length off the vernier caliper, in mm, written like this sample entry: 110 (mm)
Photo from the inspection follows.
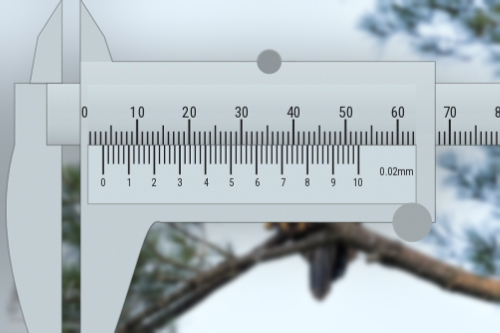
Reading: 3.5 (mm)
